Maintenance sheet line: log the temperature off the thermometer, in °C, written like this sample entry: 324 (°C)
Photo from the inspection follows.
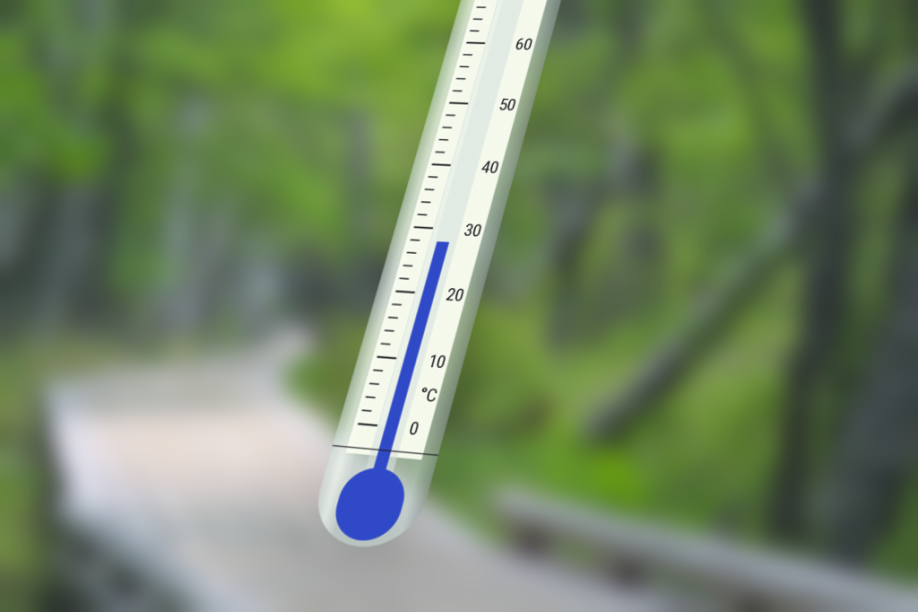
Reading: 28 (°C)
